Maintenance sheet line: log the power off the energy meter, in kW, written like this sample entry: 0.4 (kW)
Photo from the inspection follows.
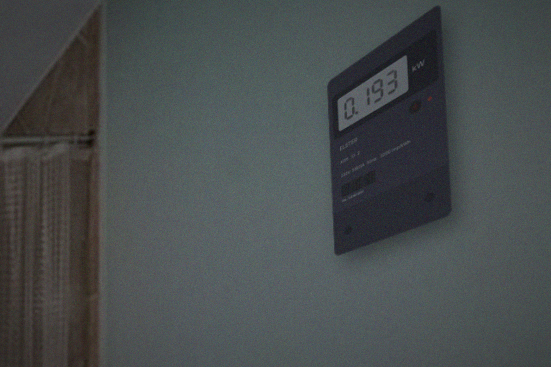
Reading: 0.193 (kW)
